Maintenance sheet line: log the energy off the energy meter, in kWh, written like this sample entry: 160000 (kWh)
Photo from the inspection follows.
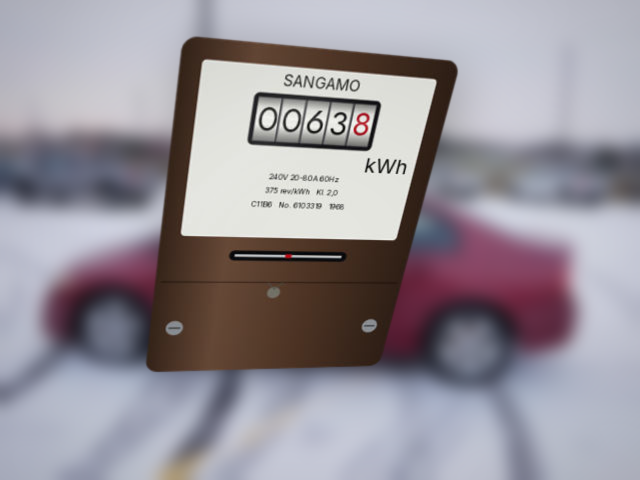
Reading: 63.8 (kWh)
